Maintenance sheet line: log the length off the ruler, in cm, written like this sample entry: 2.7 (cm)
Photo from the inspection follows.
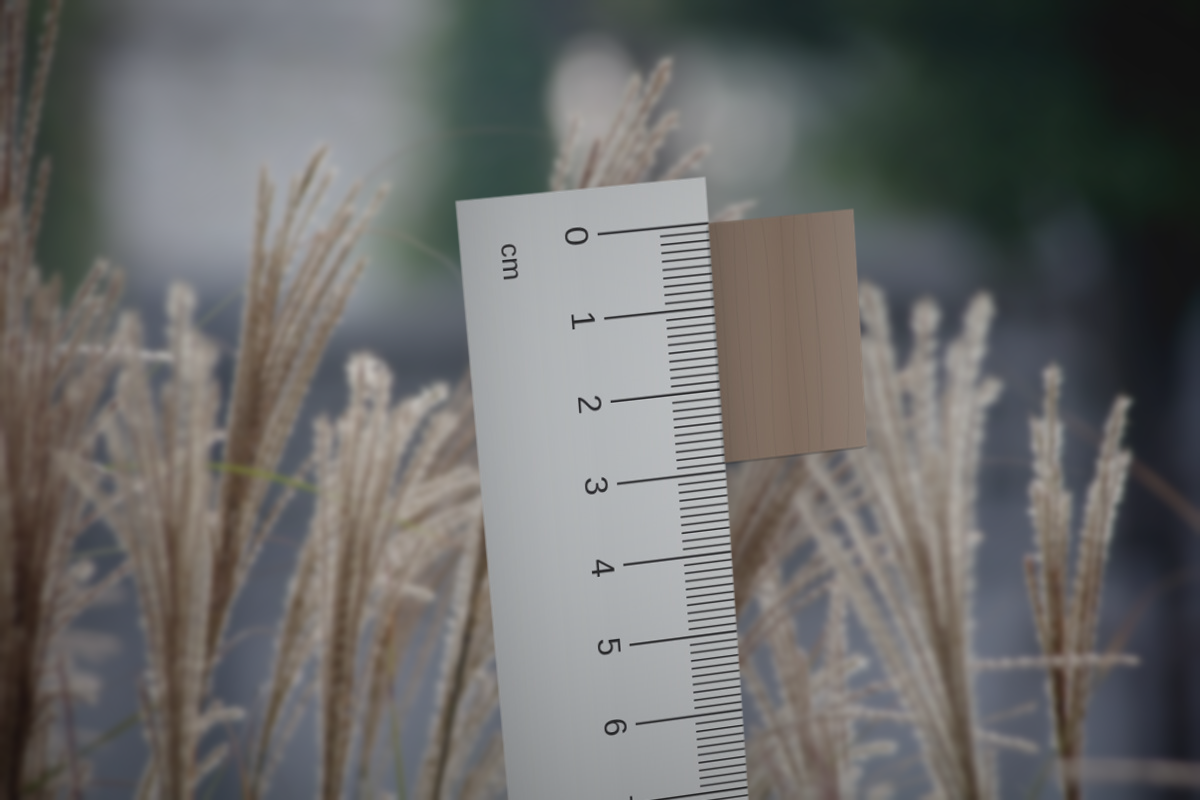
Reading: 2.9 (cm)
